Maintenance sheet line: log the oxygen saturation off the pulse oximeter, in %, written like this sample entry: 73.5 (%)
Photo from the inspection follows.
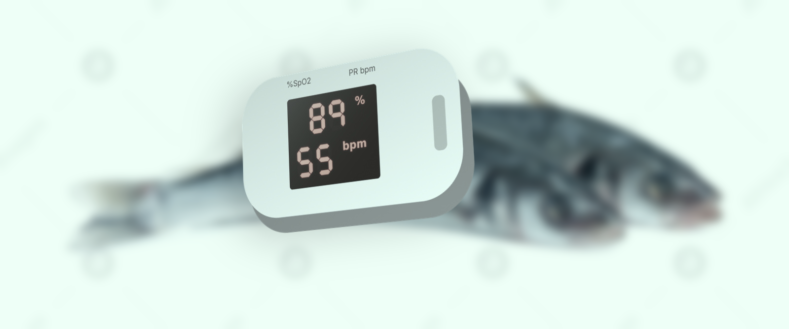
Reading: 89 (%)
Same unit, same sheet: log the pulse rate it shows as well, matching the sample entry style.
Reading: 55 (bpm)
